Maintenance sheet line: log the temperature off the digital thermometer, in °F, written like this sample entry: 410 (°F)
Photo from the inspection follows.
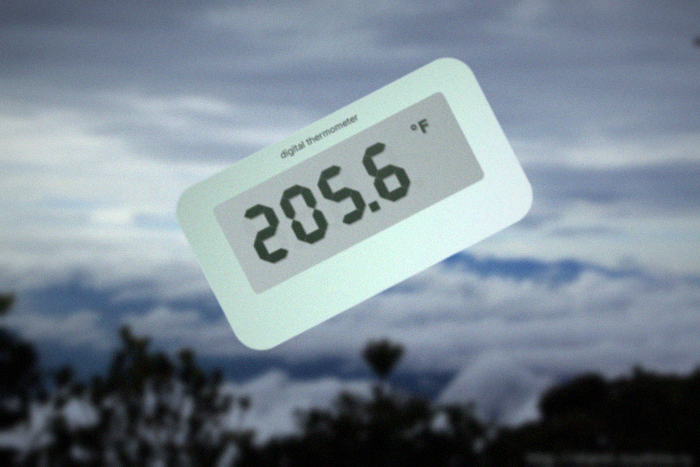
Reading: 205.6 (°F)
